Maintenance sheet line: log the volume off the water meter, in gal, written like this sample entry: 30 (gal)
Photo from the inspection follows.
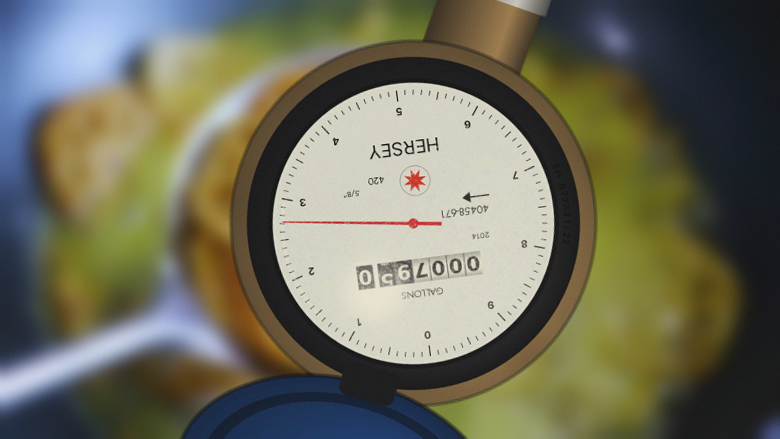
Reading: 7952.7 (gal)
